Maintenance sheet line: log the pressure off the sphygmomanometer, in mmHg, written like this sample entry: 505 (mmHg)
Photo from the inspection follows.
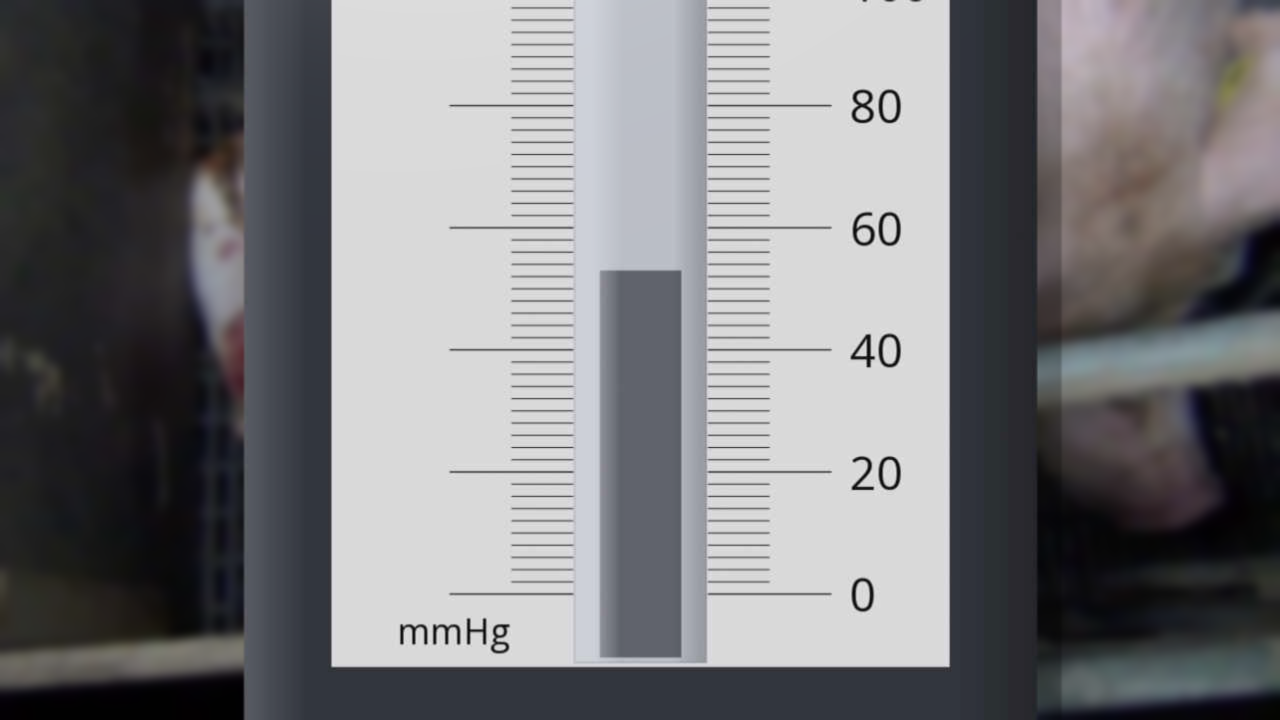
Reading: 53 (mmHg)
